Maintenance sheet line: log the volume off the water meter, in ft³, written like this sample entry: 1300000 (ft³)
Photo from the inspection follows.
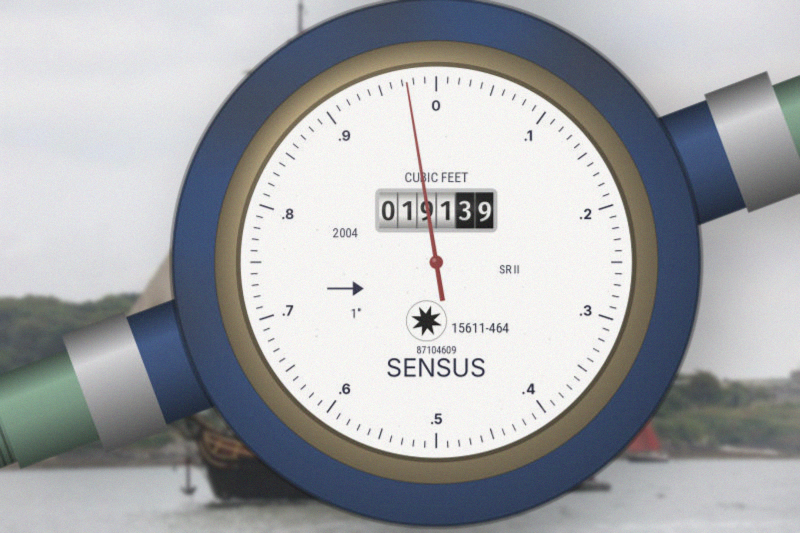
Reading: 19138.97 (ft³)
